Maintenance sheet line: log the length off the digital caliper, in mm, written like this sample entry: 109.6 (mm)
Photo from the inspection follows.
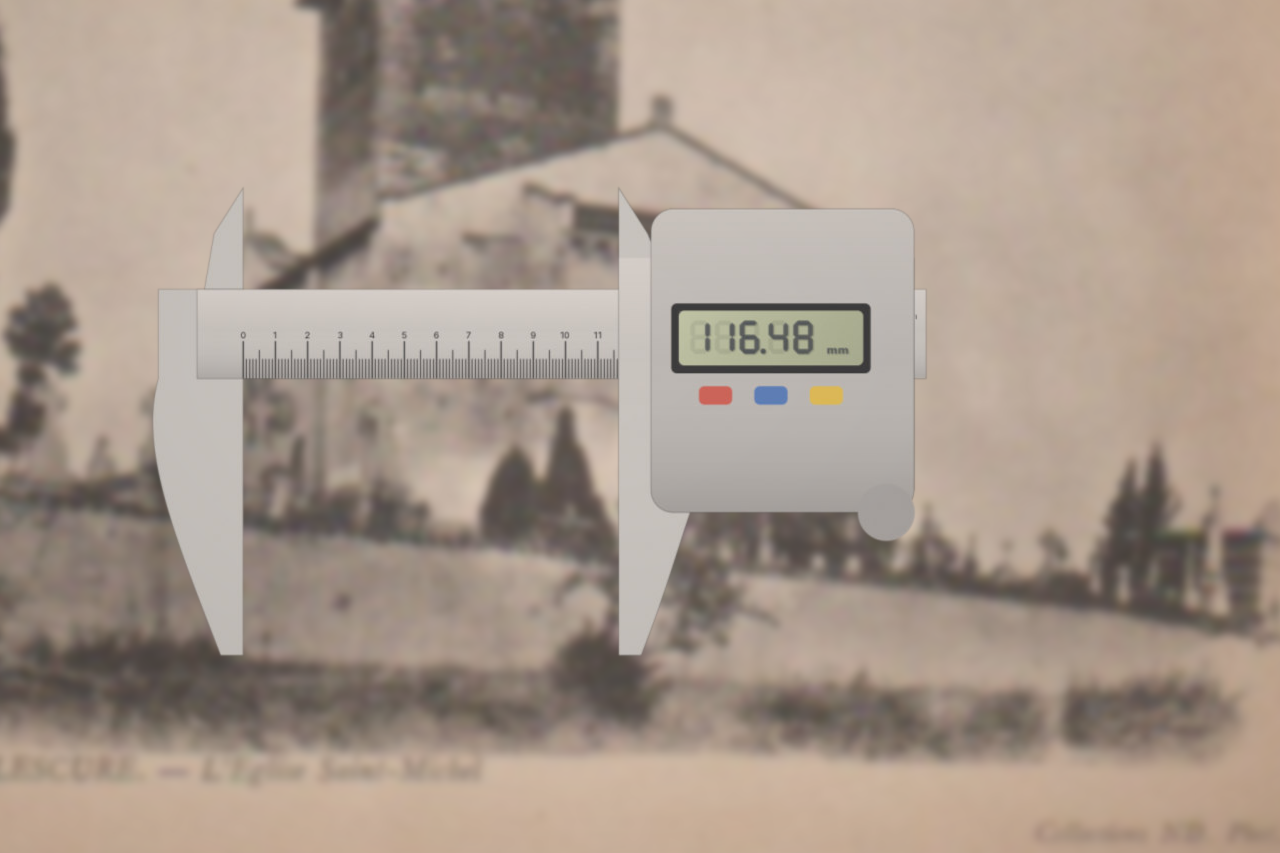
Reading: 116.48 (mm)
